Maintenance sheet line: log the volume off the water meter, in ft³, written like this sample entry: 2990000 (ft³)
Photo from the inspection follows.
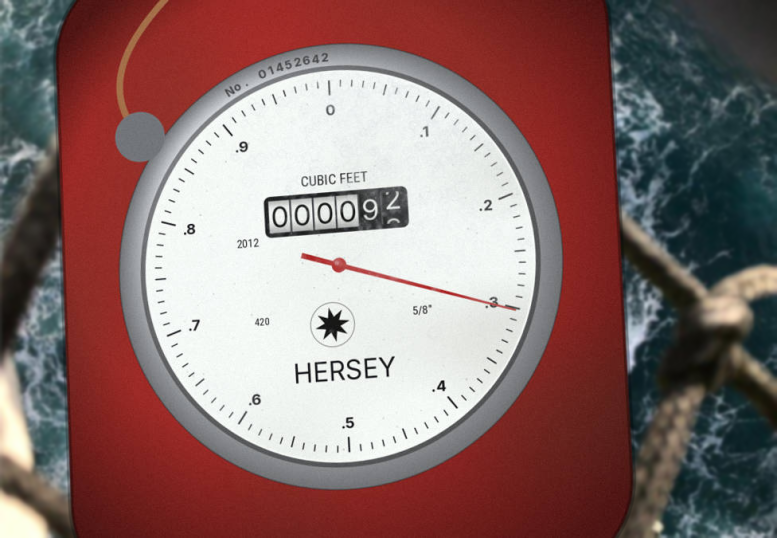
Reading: 92.30 (ft³)
